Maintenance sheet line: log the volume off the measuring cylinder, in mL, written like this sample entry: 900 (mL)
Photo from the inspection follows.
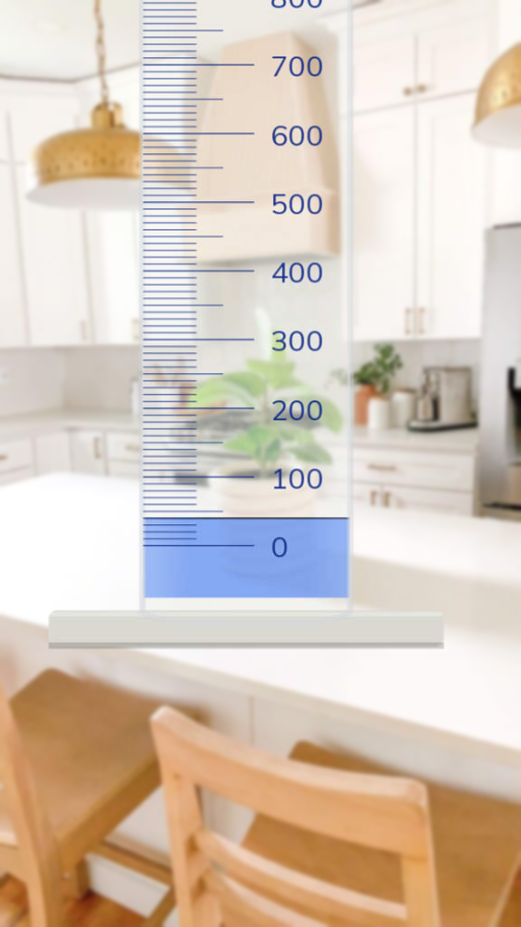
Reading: 40 (mL)
